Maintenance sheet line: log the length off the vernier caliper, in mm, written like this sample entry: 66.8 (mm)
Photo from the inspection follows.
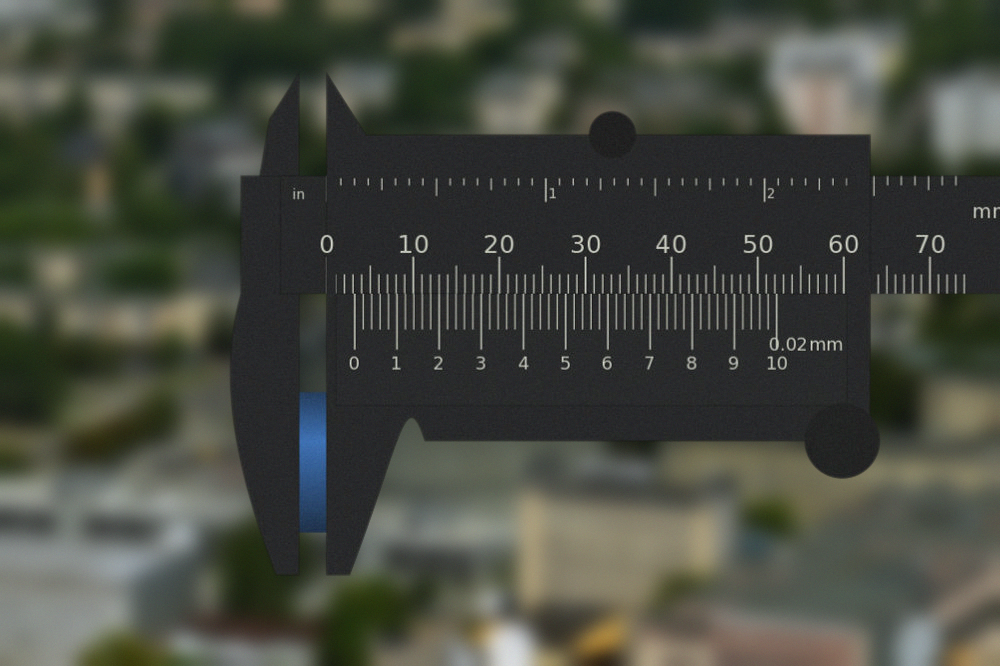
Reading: 3.2 (mm)
